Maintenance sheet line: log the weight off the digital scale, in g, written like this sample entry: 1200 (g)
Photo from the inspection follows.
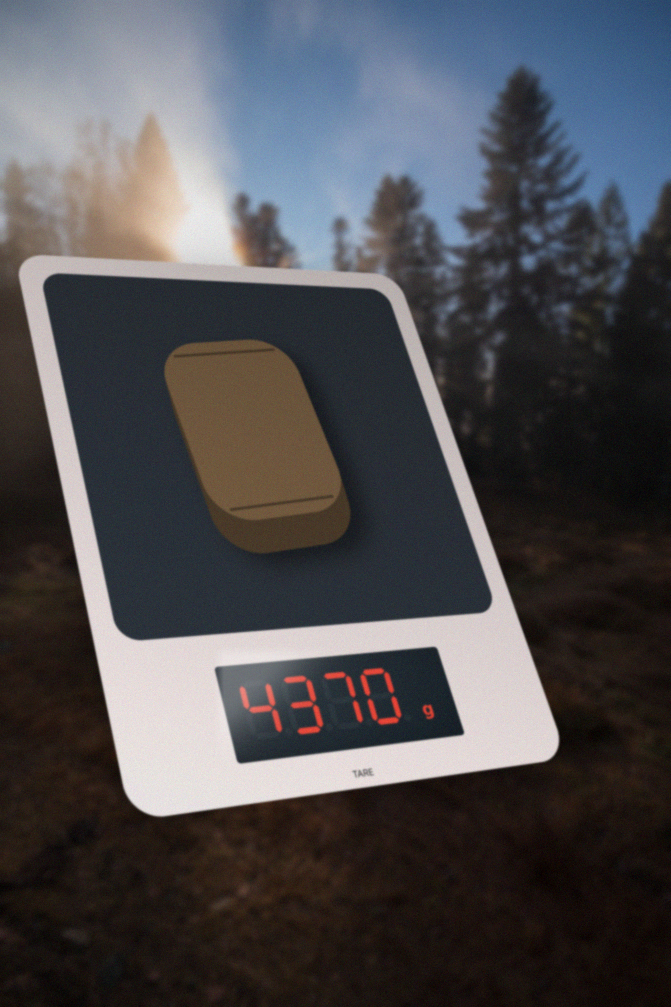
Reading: 4370 (g)
